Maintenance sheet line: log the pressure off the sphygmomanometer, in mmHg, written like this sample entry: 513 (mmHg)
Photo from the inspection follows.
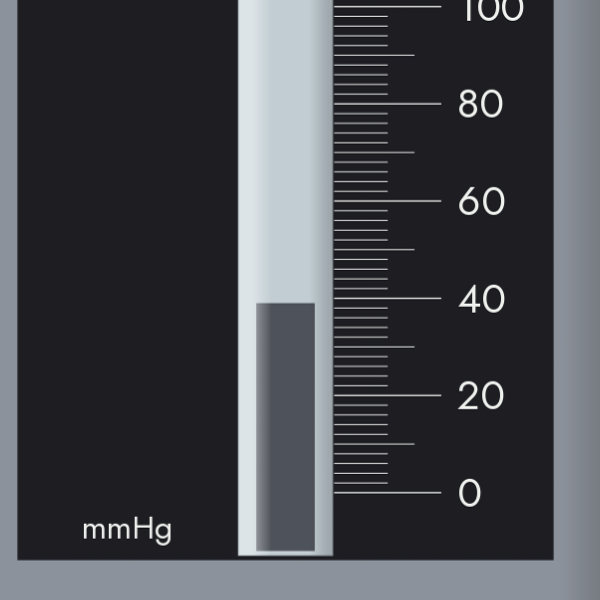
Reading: 39 (mmHg)
